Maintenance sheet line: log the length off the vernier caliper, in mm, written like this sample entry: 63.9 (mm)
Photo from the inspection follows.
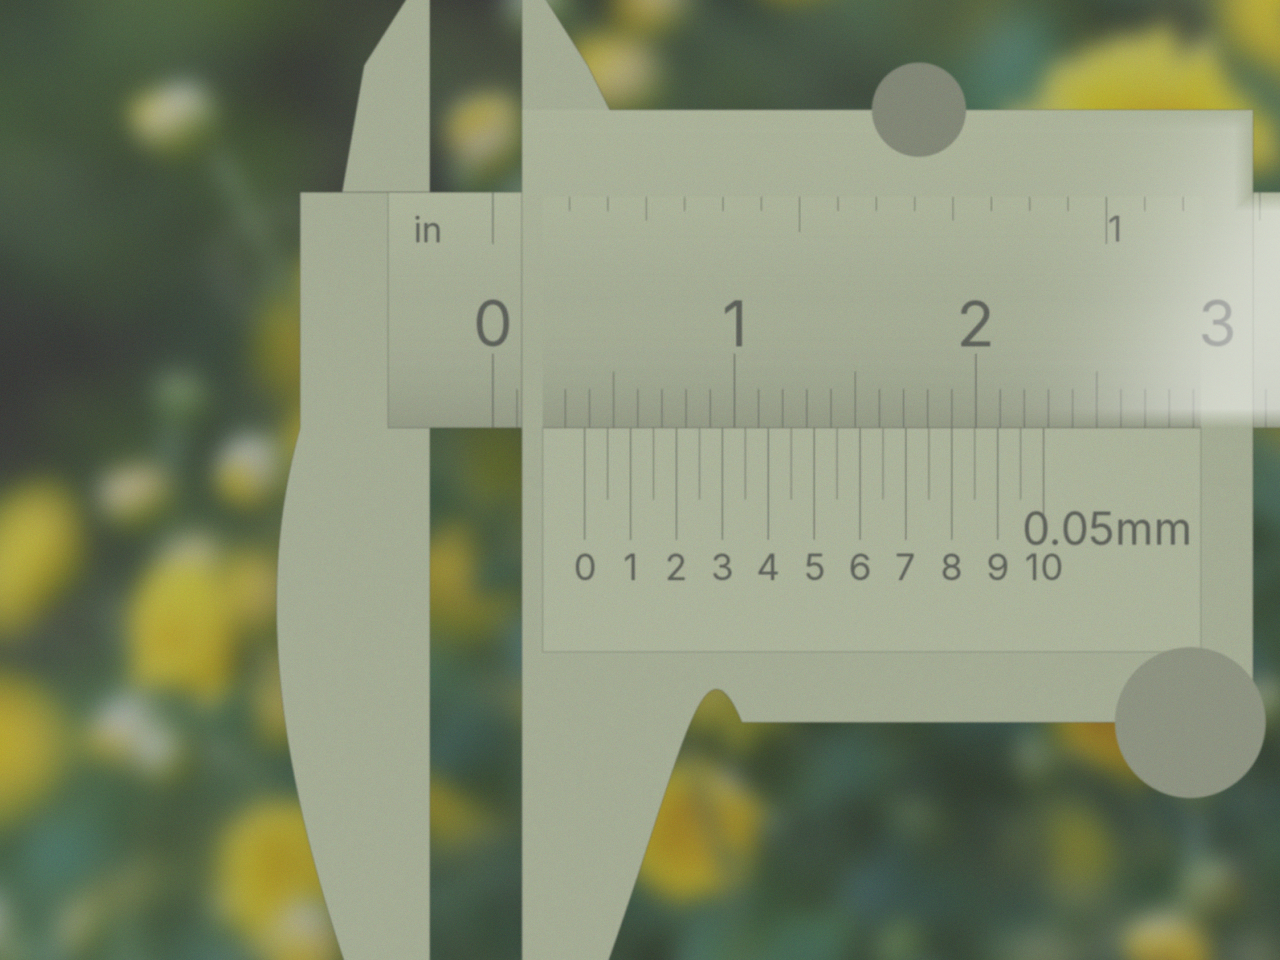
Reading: 3.8 (mm)
